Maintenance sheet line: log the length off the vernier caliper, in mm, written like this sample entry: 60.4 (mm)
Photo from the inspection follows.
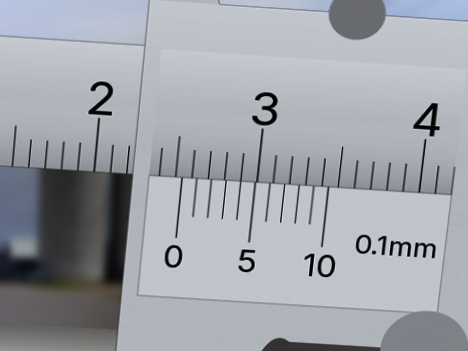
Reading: 25.4 (mm)
